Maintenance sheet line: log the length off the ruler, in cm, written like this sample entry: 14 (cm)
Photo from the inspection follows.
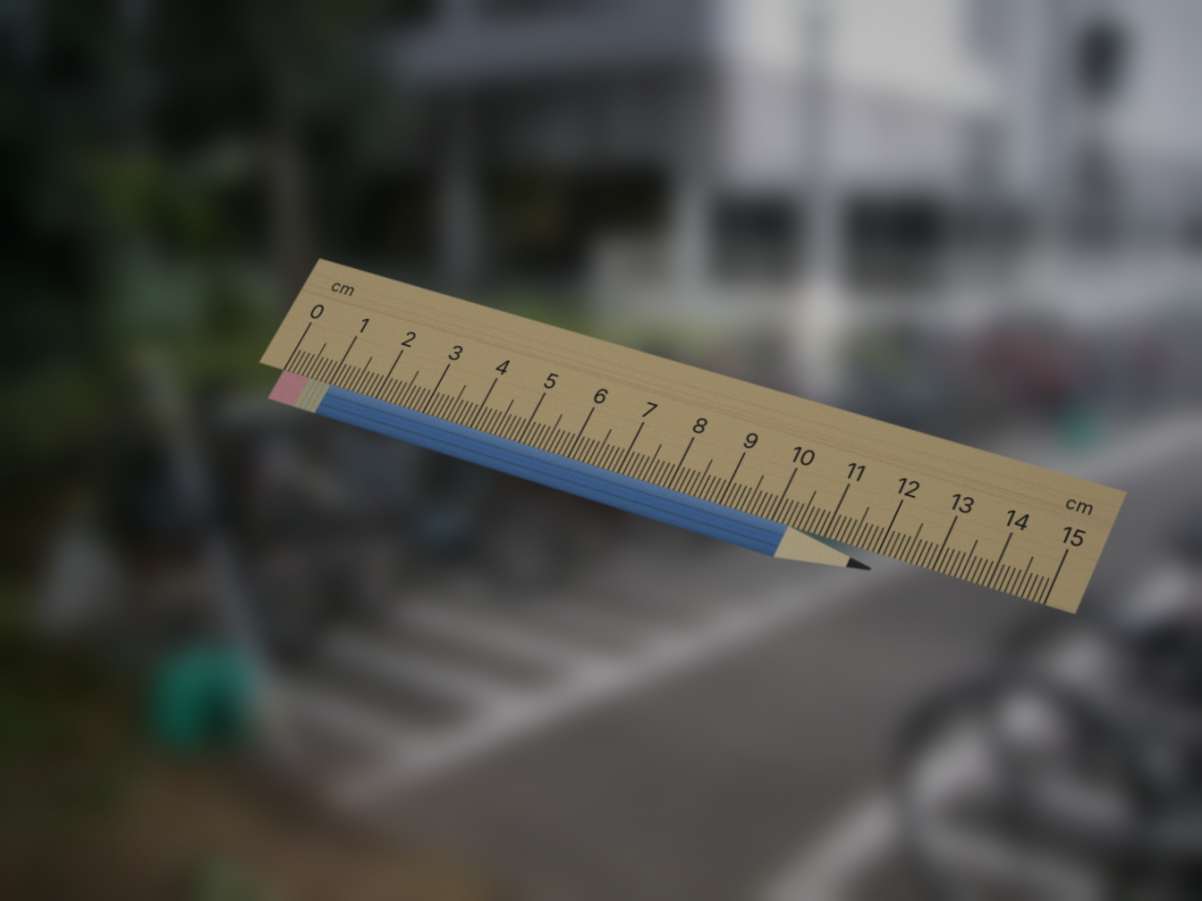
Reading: 12 (cm)
